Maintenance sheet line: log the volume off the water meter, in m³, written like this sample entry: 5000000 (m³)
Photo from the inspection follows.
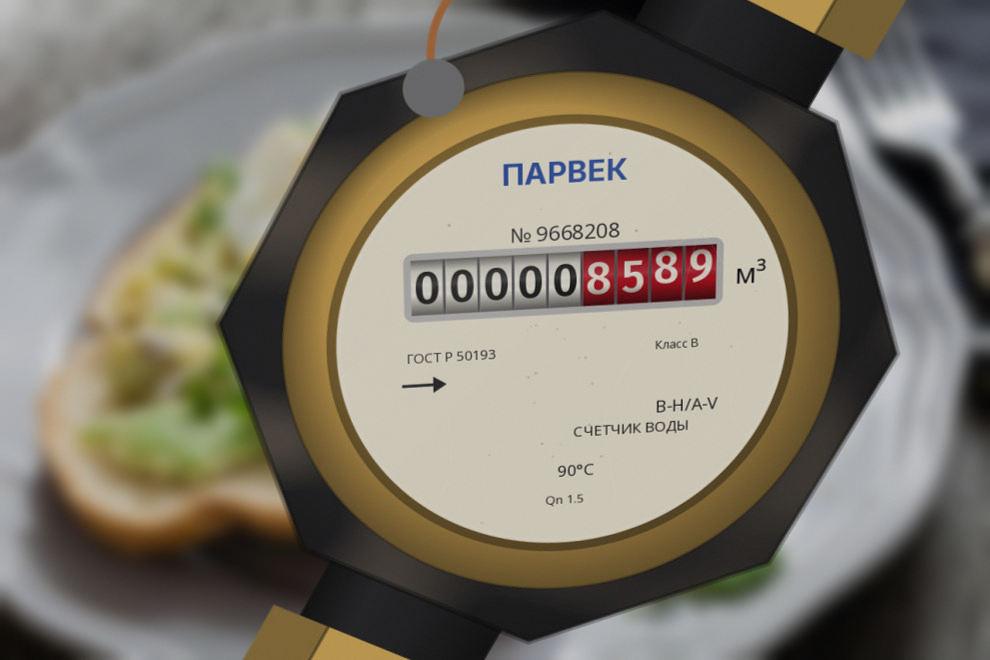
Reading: 0.8589 (m³)
